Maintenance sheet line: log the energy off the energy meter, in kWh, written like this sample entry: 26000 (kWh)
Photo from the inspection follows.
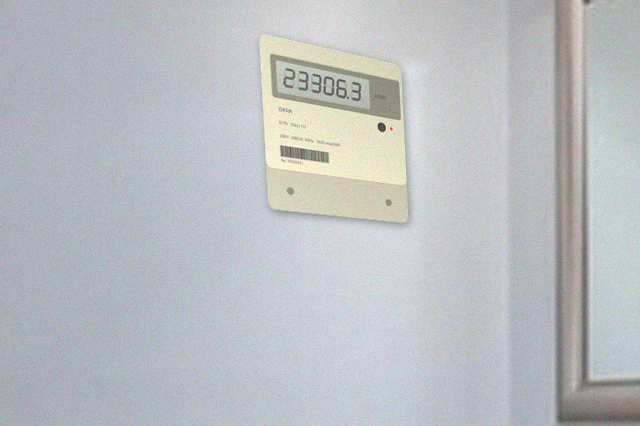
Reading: 23306.3 (kWh)
